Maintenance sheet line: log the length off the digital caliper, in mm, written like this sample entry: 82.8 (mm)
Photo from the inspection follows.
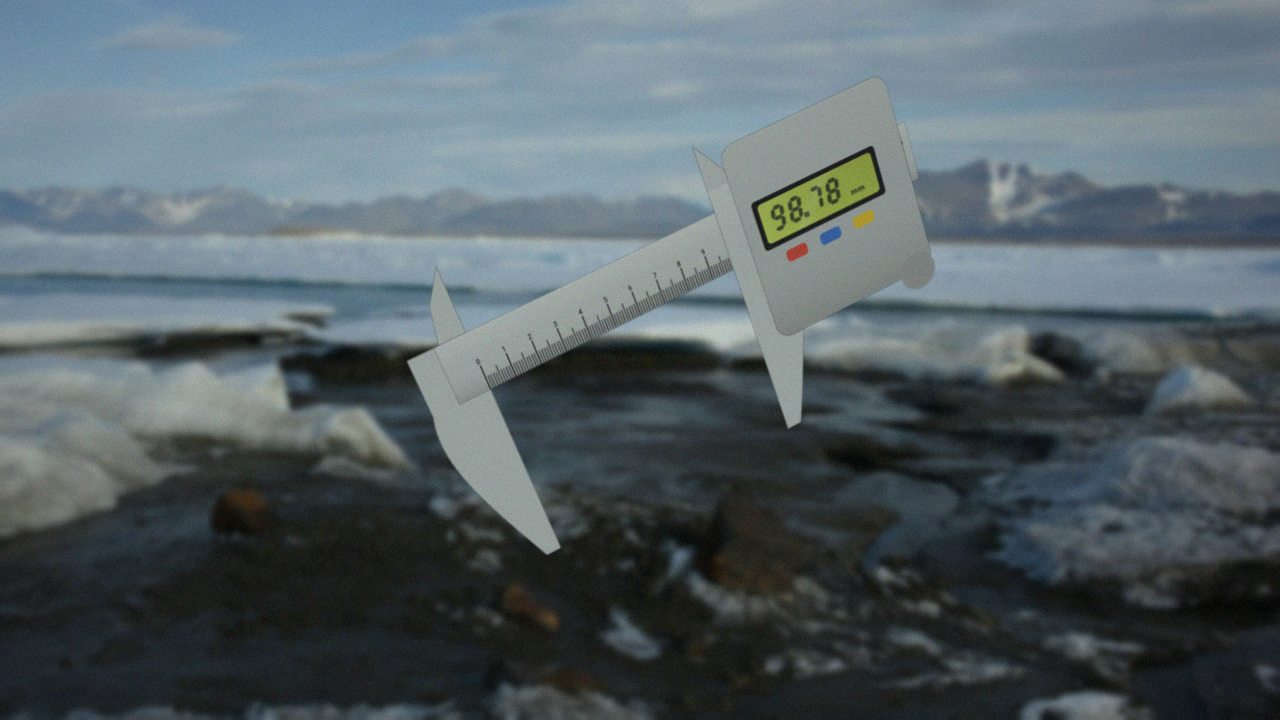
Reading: 98.78 (mm)
